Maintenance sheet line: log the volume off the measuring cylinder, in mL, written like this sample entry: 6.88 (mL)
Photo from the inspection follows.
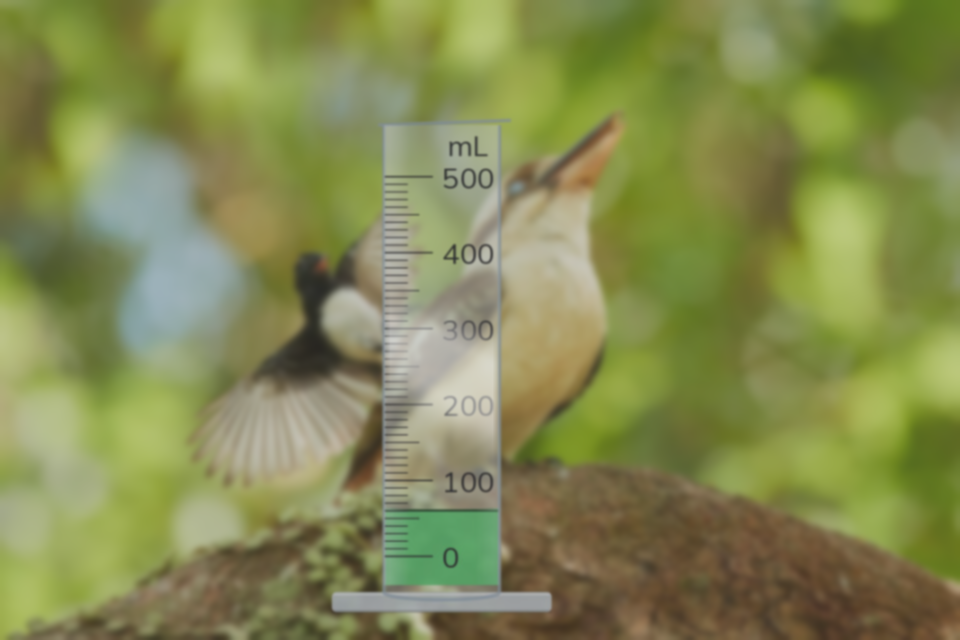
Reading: 60 (mL)
